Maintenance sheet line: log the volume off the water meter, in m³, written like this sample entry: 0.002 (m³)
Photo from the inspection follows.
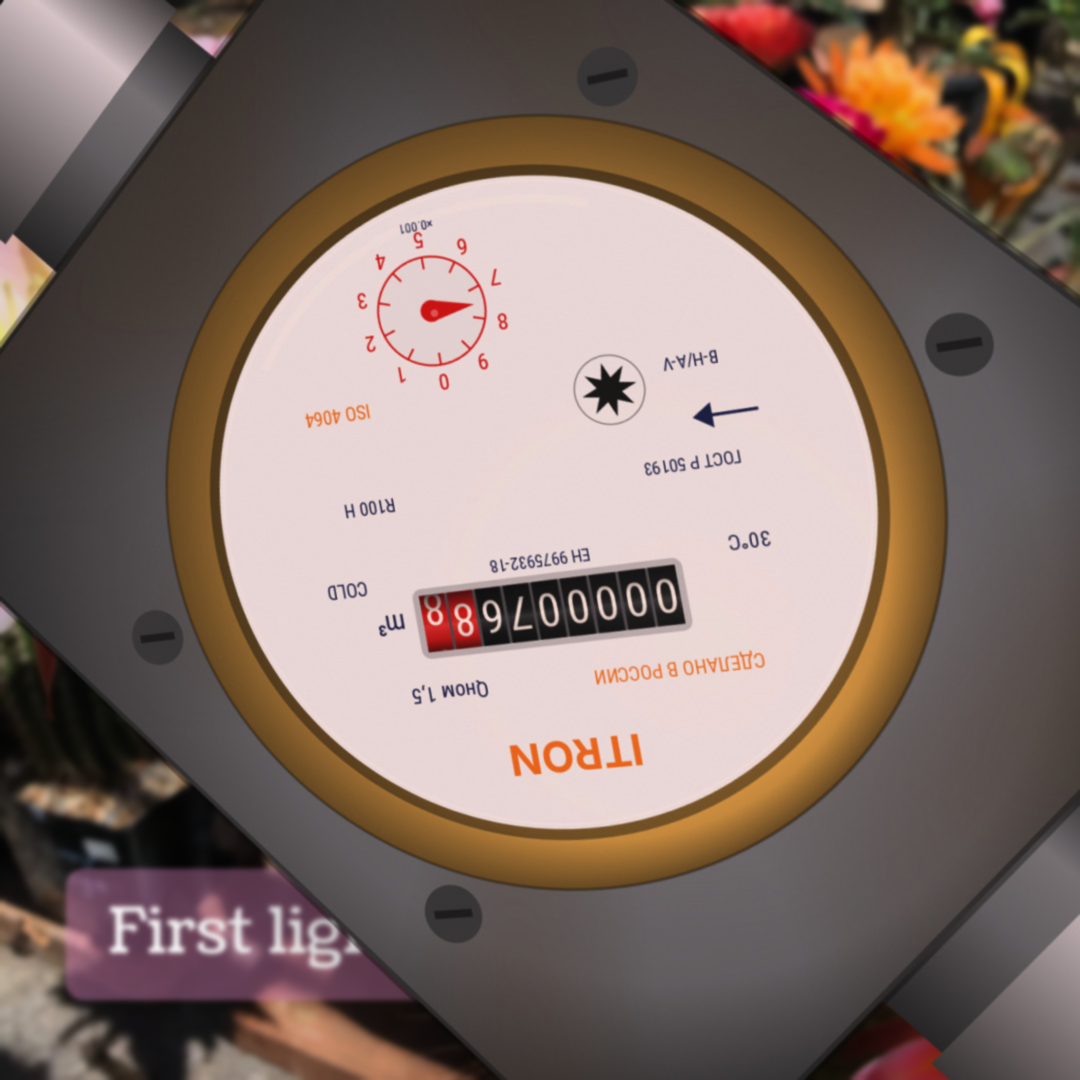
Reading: 76.877 (m³)
